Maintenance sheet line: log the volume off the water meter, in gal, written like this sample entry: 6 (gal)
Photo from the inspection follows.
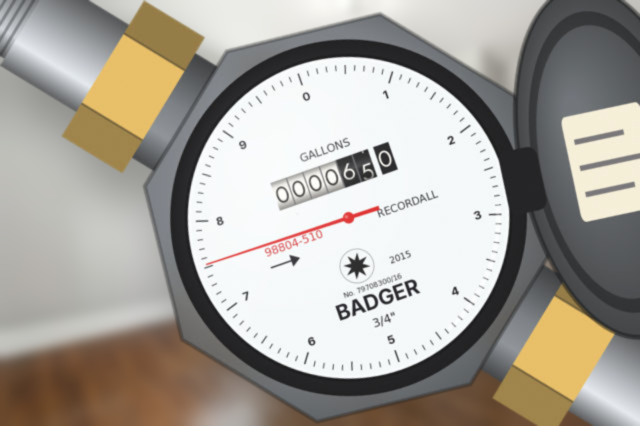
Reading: 647.5 (gal)
